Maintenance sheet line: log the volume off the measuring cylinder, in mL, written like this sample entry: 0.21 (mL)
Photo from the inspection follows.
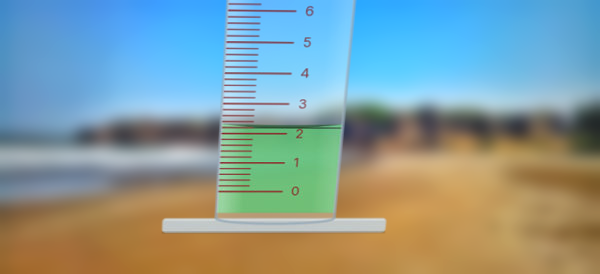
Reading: 2.2 (mL)
